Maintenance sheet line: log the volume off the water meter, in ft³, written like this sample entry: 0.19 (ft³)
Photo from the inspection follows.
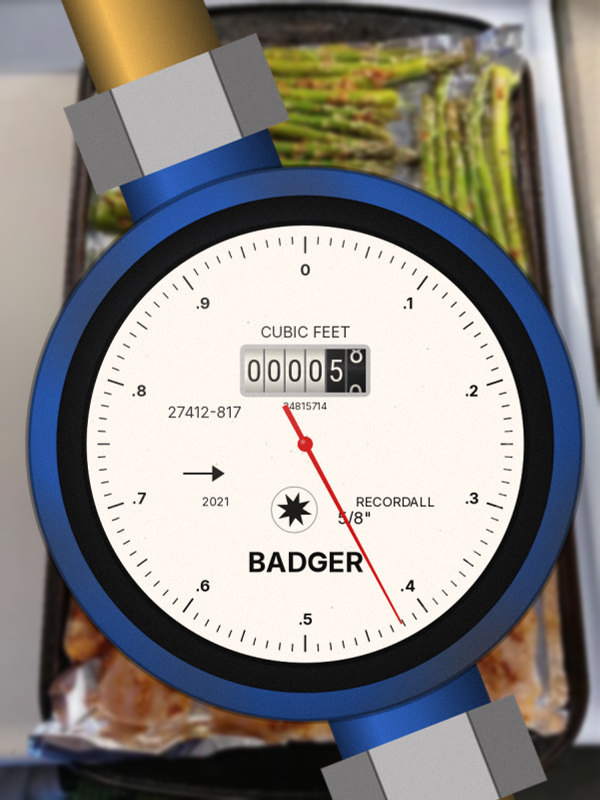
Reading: 58.42 (ft³)
